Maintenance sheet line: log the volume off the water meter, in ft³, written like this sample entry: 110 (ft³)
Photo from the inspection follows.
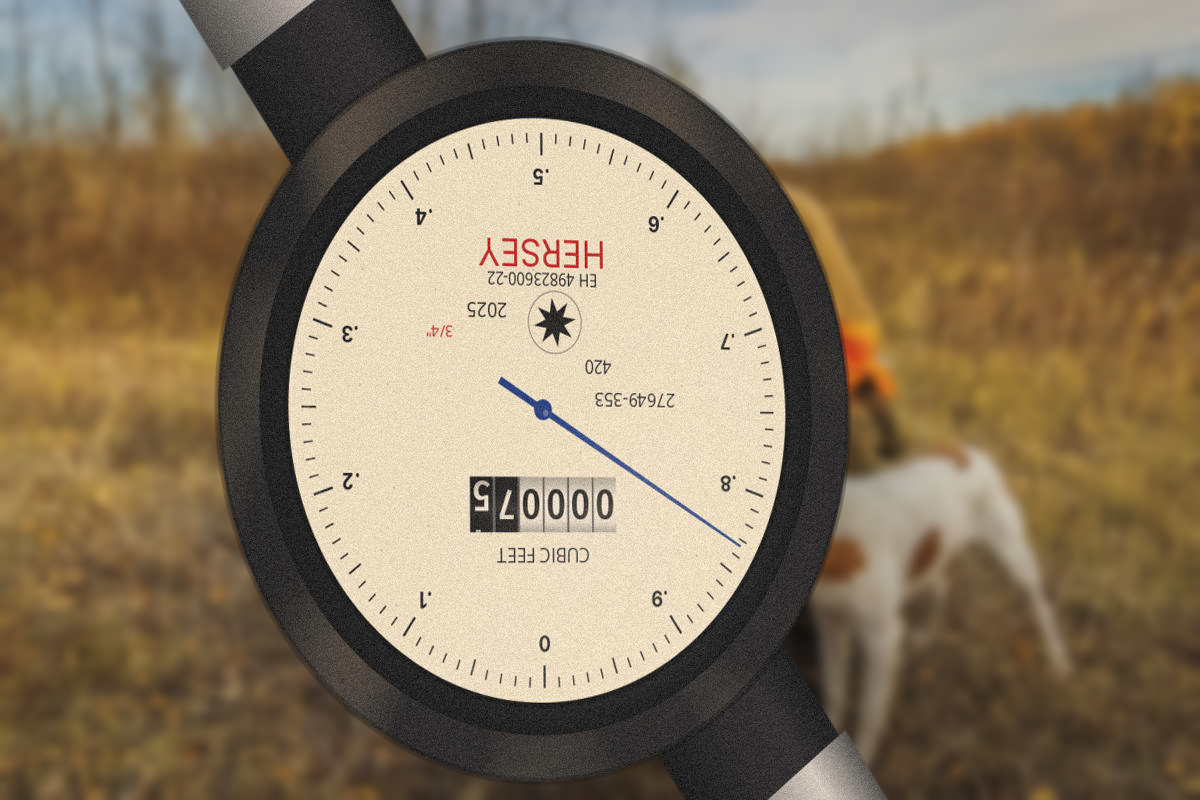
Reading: 74.83 (ft³)
